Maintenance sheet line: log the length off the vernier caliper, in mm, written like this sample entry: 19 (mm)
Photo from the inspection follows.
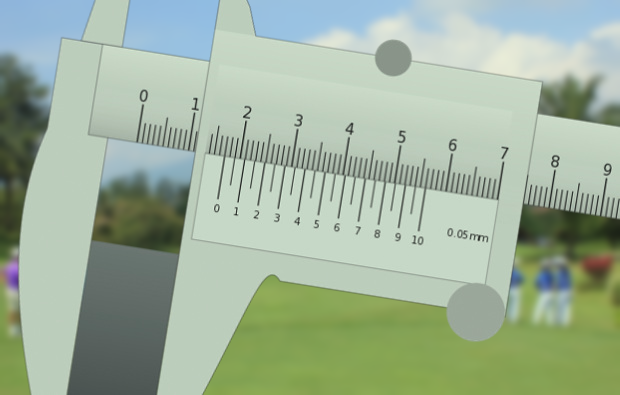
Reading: 17.0 (mm)
